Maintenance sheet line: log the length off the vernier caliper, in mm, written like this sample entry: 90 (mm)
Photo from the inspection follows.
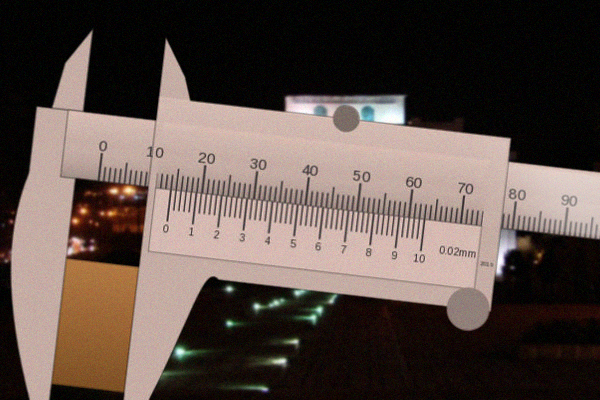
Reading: 14.0 (mm)
